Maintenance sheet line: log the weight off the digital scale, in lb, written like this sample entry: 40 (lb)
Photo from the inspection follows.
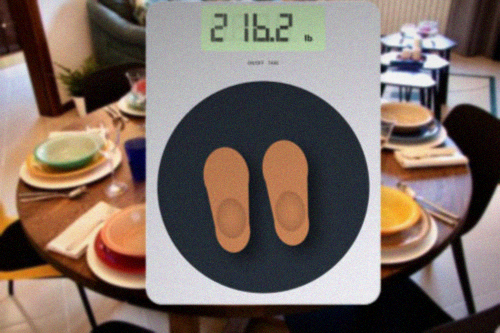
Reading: 216.2 (lb)
